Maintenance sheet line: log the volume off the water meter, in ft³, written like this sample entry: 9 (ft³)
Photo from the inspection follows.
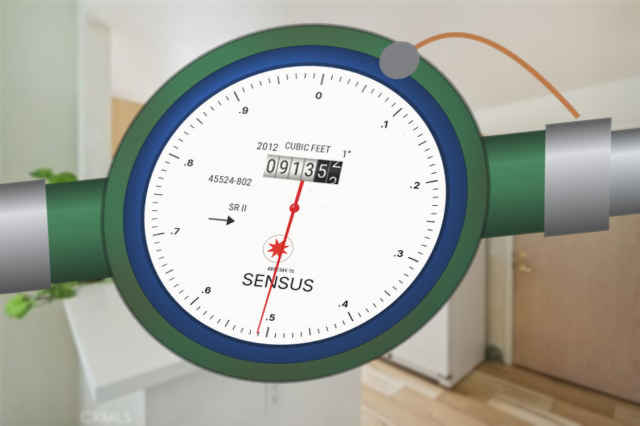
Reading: 91352.51 (ft³)
